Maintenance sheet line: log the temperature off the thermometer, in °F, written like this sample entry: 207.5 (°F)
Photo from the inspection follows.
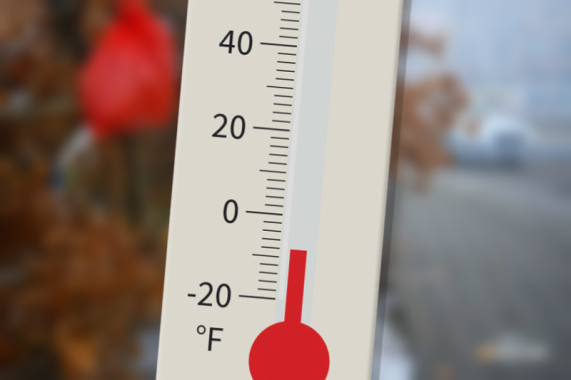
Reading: -8 (°F)
